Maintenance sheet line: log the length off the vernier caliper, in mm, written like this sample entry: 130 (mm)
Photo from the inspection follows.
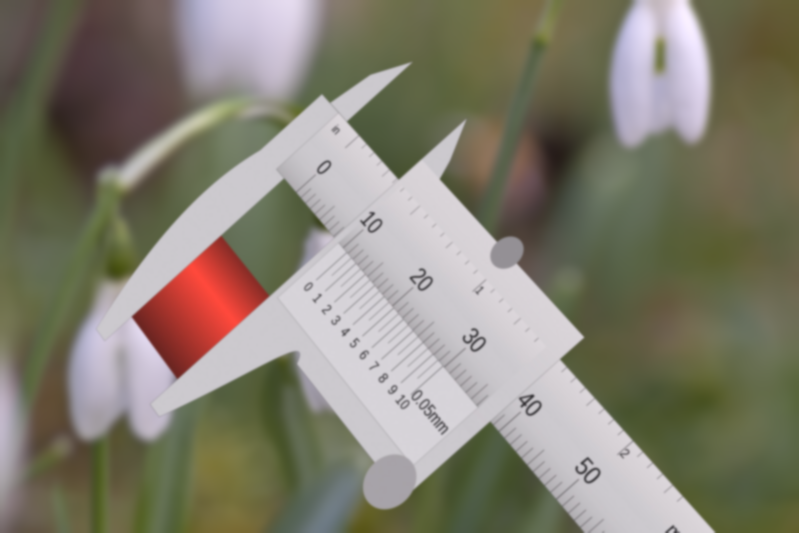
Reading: 10.8 (mm)
